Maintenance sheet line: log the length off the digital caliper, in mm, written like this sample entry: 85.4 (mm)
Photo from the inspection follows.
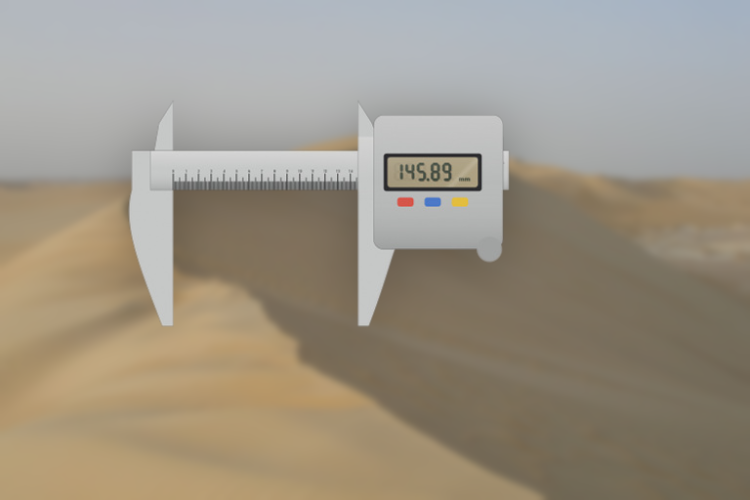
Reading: 145.89 (mm)
